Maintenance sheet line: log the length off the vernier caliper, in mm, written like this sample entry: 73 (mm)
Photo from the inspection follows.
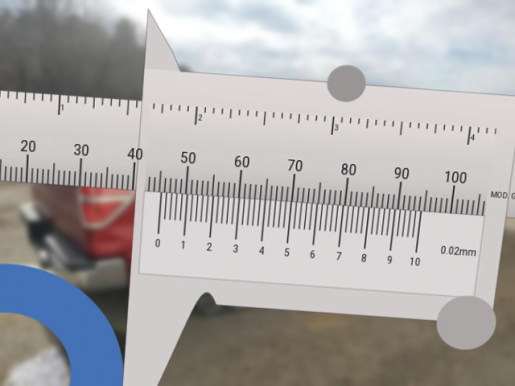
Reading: 45.4 (mm)
